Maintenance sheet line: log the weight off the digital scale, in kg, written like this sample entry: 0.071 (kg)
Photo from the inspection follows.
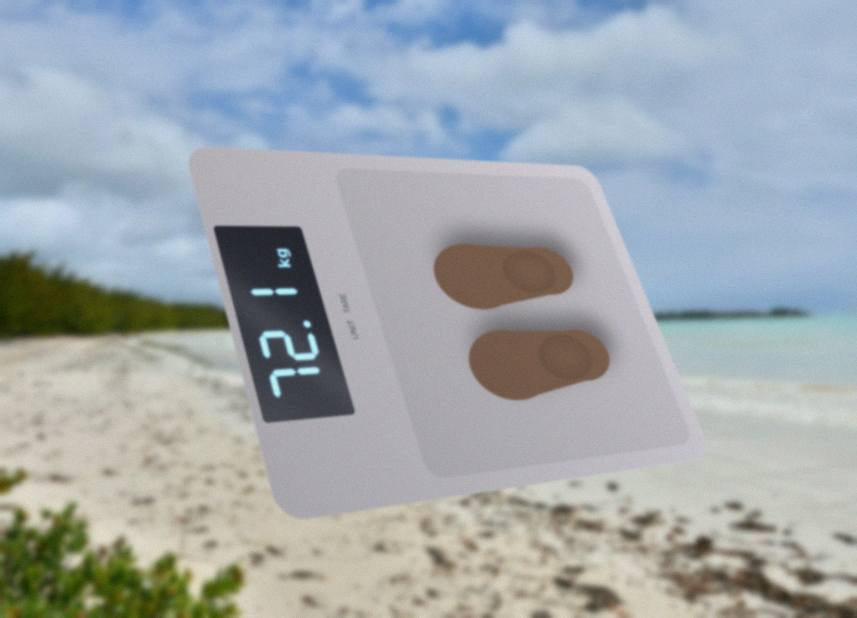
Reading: 72.1 (kg)
